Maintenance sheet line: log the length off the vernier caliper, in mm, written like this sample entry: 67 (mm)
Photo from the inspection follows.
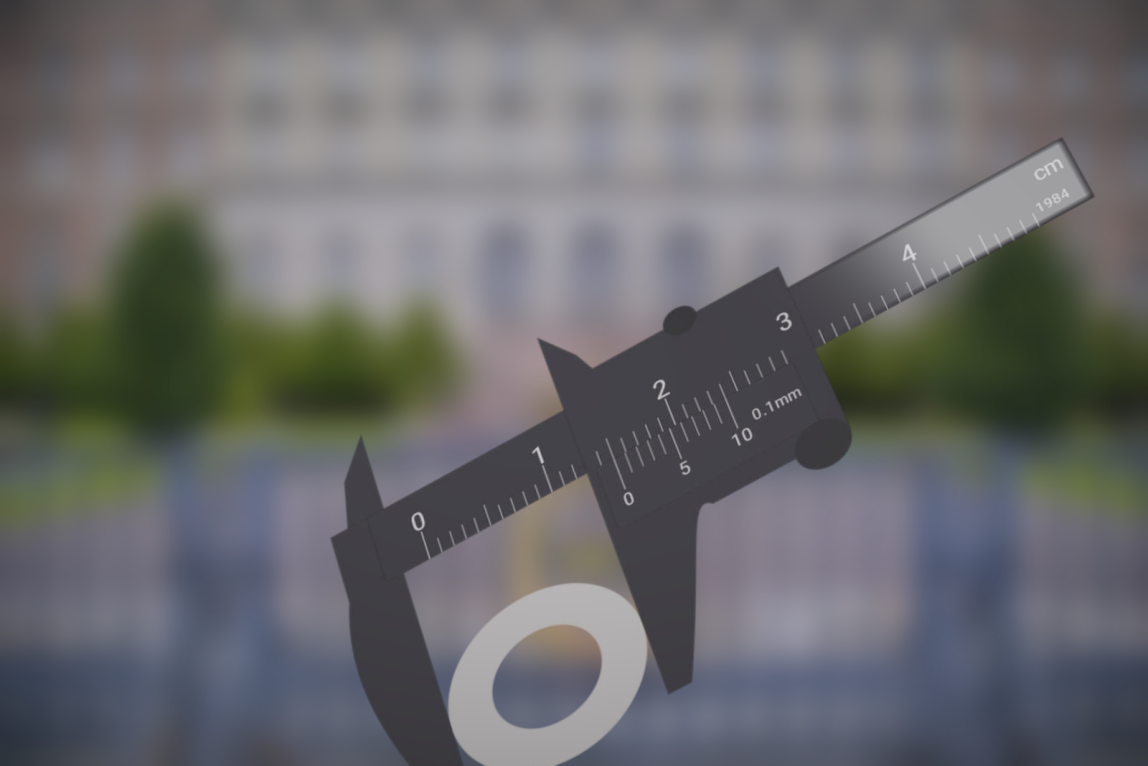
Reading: 15.0 (mm)
